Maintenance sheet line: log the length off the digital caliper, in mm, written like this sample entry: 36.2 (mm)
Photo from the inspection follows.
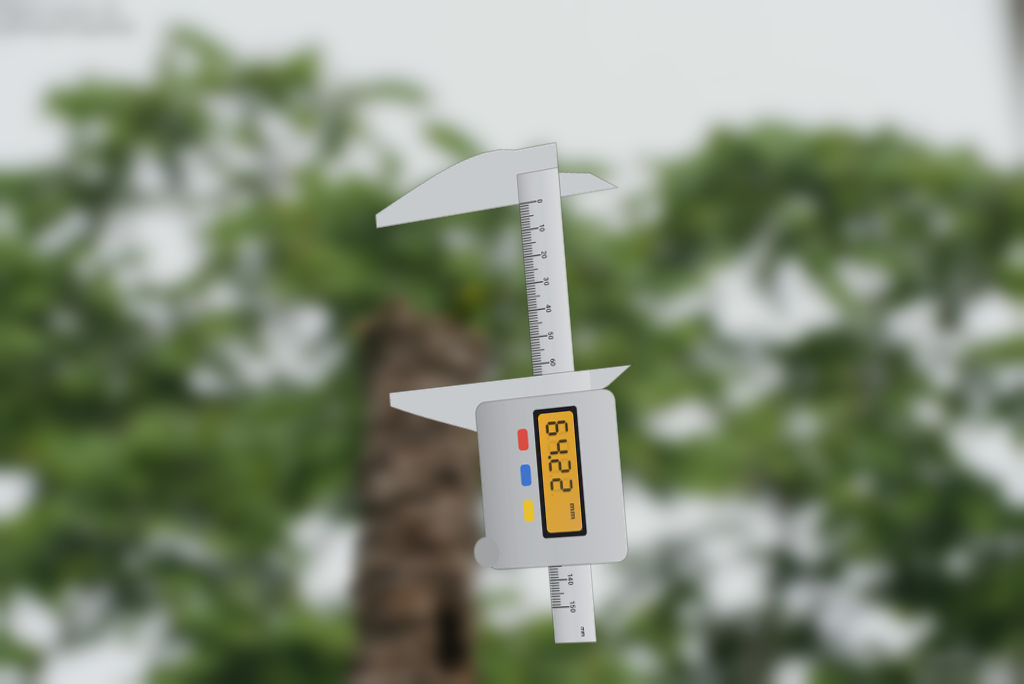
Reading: 64.22 (mm)
